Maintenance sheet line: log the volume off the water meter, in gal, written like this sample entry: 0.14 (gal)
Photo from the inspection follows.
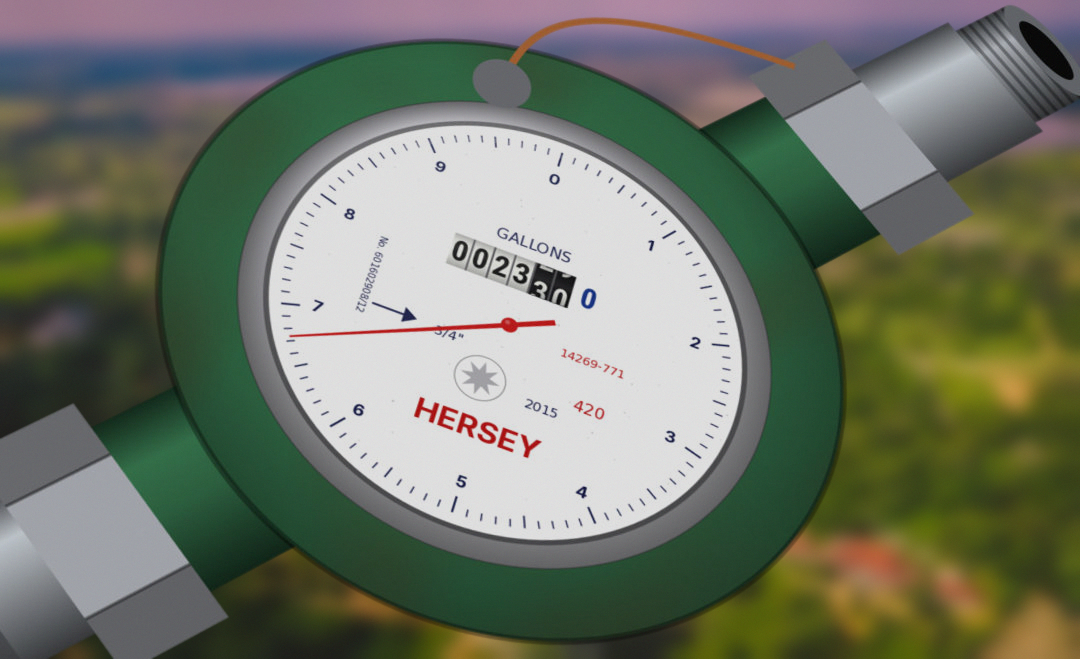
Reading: 23296.7 (gal)
